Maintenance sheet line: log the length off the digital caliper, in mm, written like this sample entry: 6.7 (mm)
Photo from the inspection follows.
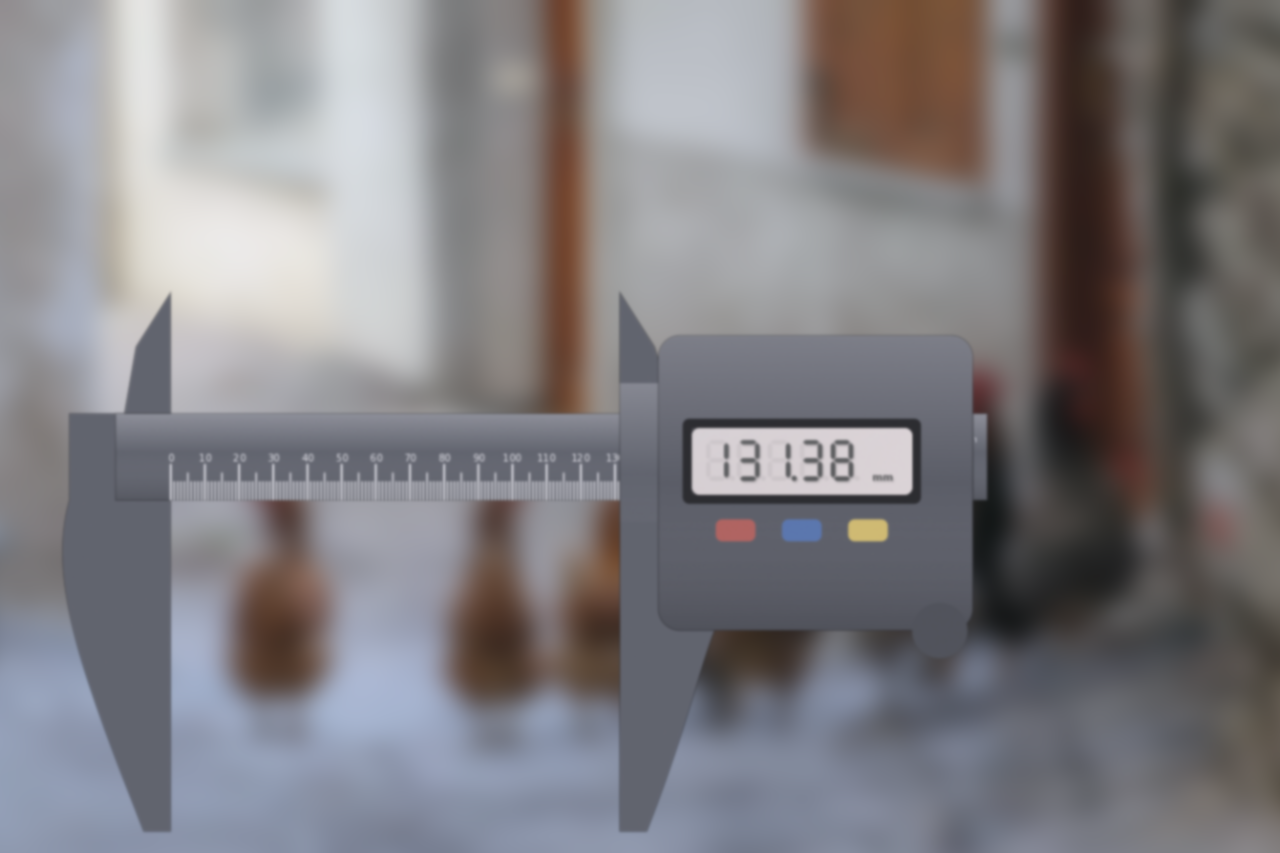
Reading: 131.38 (mm)
